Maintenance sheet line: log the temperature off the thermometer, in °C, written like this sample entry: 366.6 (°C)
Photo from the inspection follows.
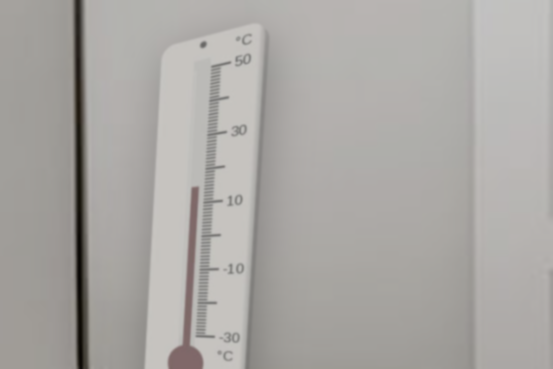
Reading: 15 (°C)
